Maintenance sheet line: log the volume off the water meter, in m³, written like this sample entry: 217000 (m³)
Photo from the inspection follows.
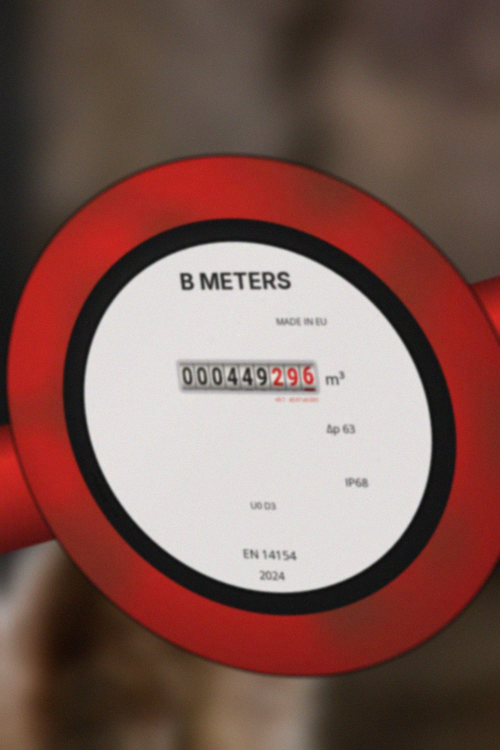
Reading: 449.296 (m³)
